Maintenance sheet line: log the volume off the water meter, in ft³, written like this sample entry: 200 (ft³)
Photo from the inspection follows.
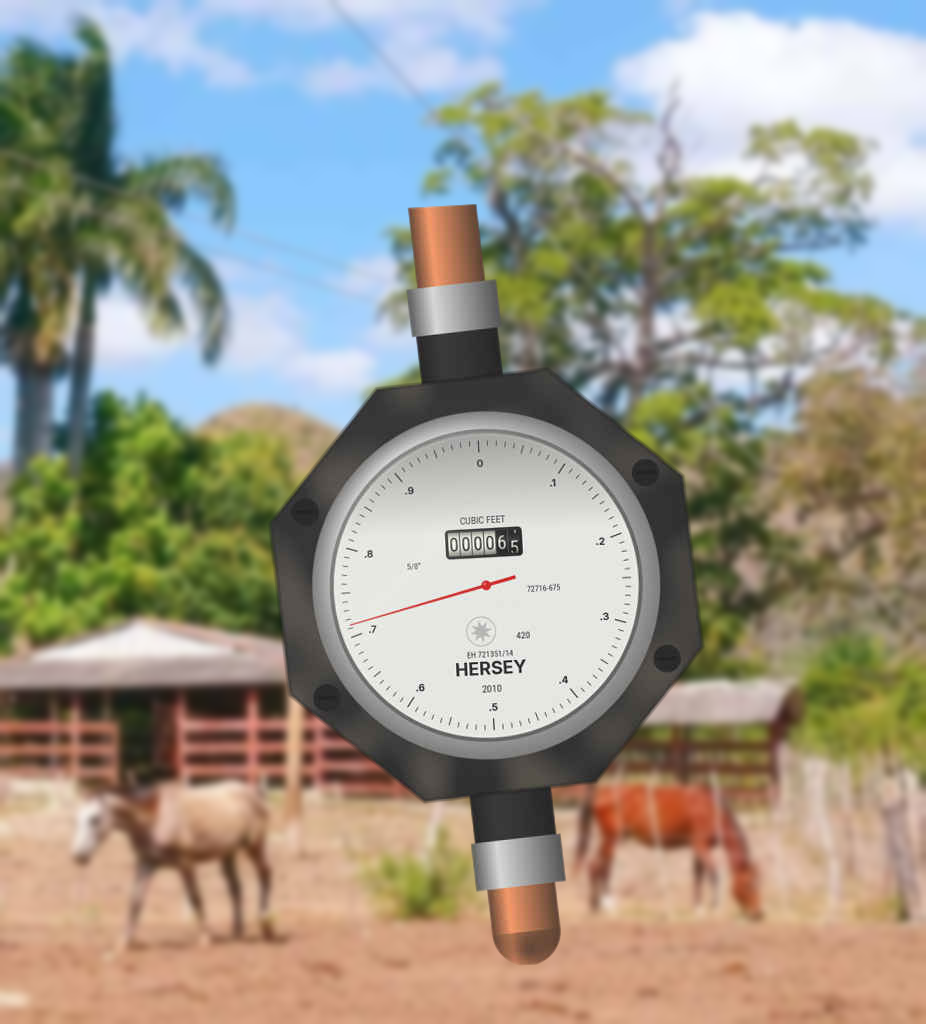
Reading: 64.71 (ft³)
